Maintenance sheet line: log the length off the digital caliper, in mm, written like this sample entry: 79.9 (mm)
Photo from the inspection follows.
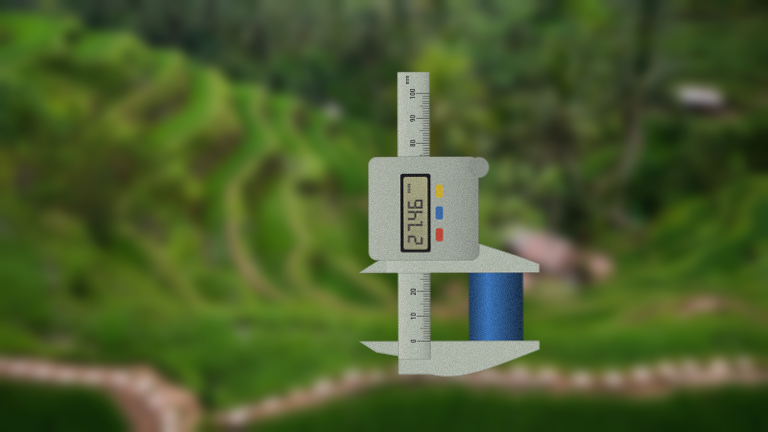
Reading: 27.46 (mm)
